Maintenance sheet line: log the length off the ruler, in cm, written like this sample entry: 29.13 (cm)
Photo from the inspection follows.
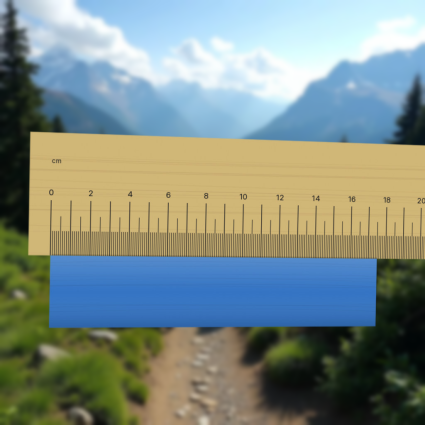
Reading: 17.5 (cm)
